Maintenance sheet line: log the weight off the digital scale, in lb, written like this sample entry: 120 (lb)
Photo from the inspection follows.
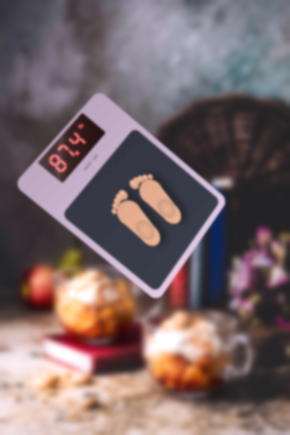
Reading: 87.4 (lb)
